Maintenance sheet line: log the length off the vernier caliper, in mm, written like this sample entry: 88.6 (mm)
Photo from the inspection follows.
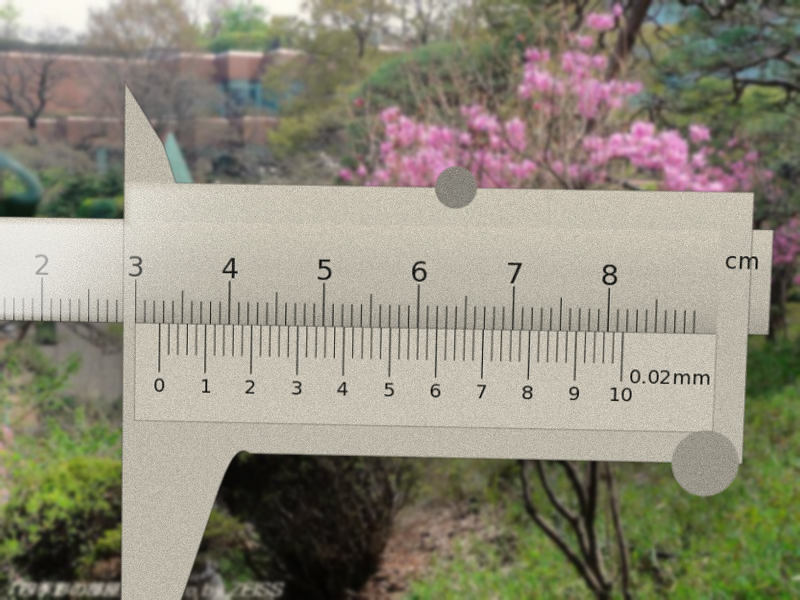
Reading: 32.6 (mm)
